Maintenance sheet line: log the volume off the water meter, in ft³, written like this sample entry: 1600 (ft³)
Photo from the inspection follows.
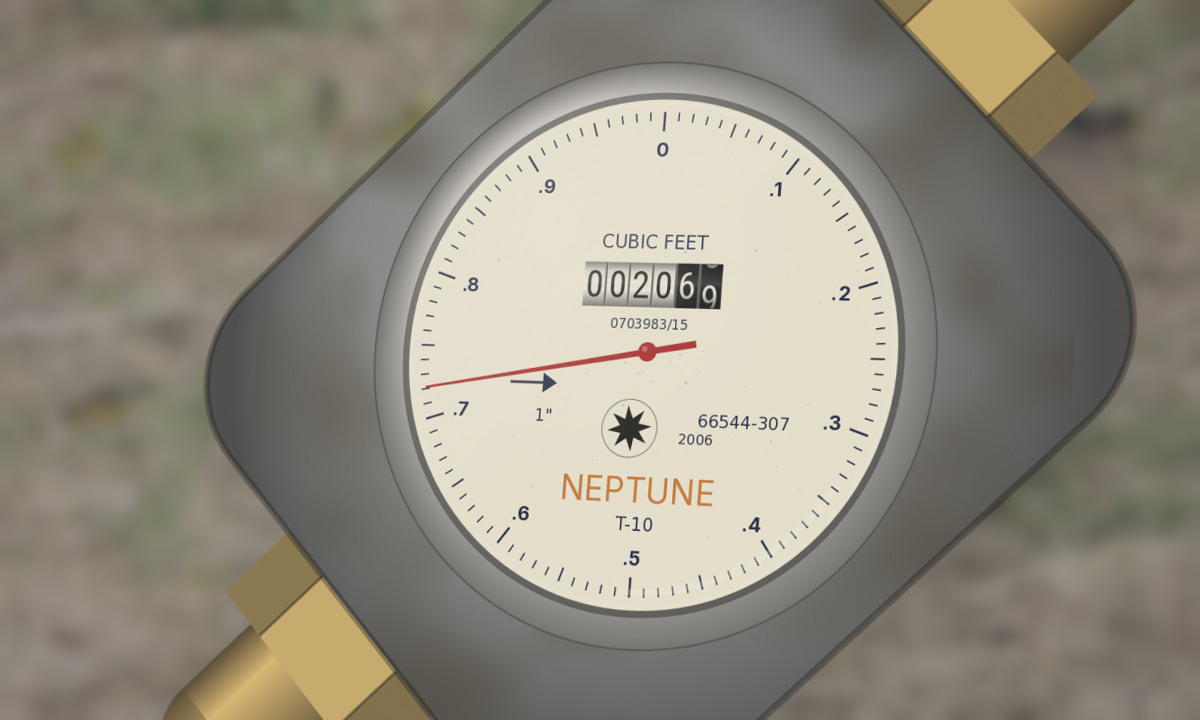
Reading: 2068.72 (ft³)
